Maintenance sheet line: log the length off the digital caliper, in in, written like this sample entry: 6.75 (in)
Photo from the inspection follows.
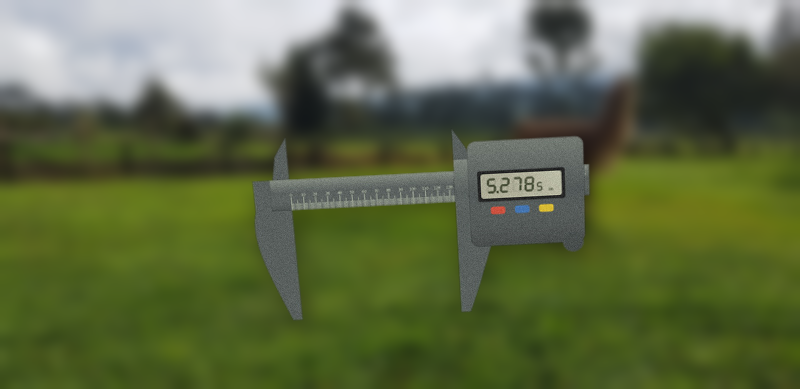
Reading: 5.2785 (in)
